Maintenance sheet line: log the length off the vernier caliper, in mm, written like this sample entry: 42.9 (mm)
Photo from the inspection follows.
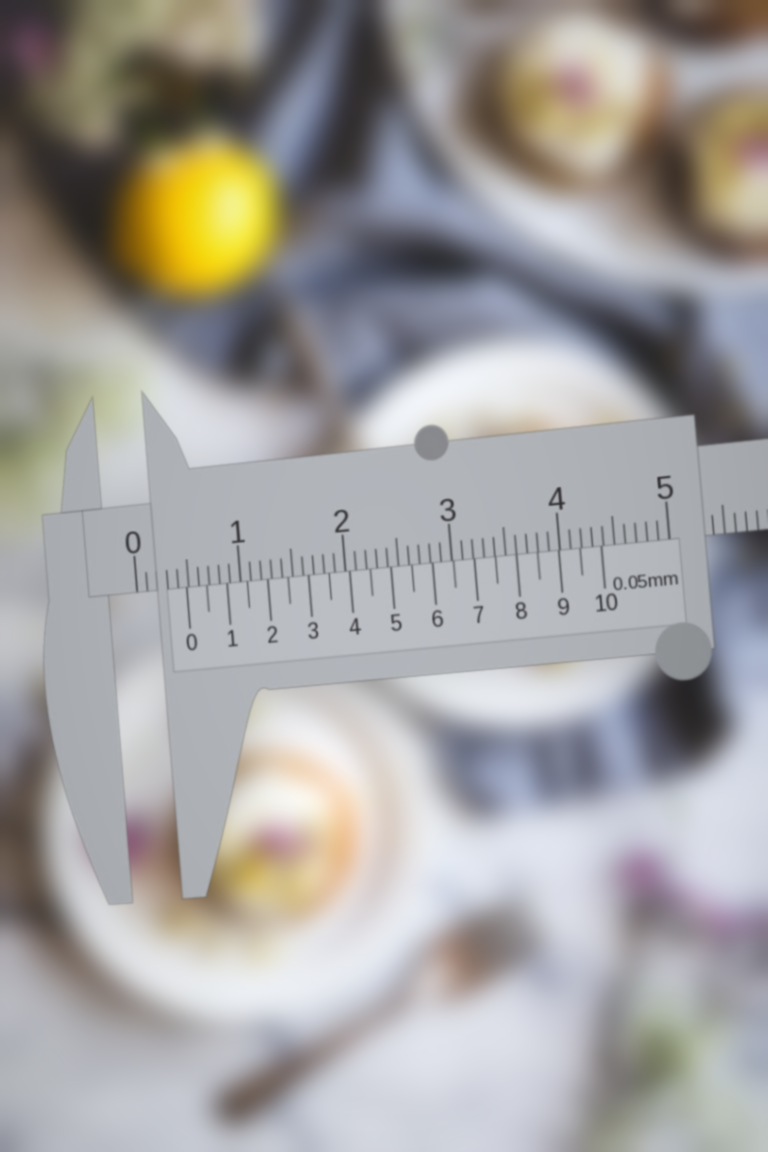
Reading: 4.8 (mm)
